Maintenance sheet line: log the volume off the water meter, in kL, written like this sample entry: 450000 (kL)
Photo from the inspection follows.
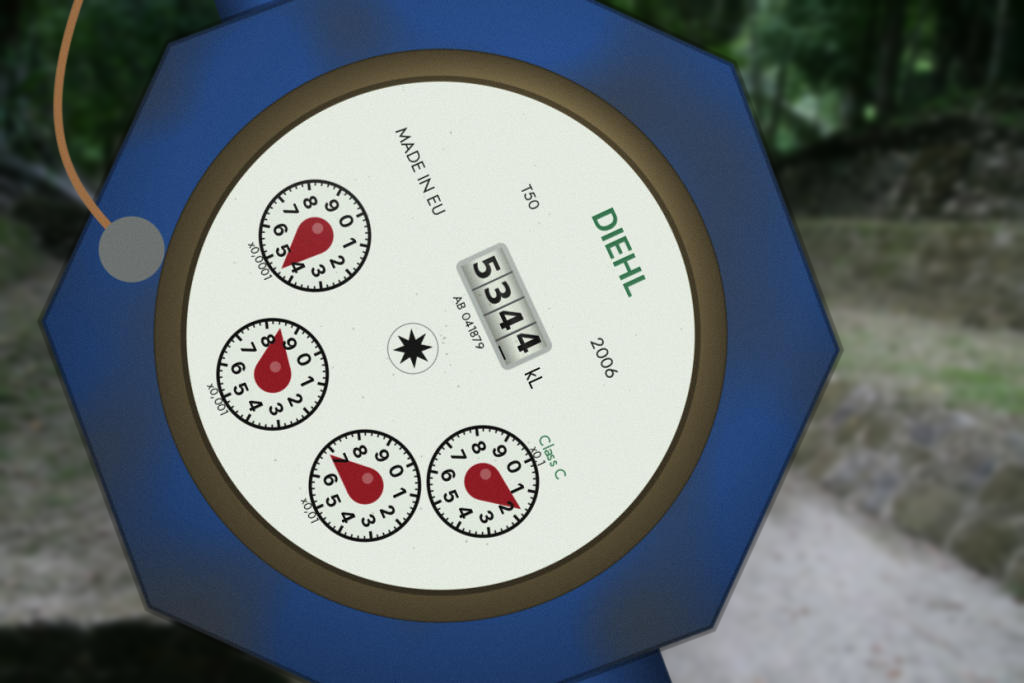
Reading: 5344.1684 (kL)
